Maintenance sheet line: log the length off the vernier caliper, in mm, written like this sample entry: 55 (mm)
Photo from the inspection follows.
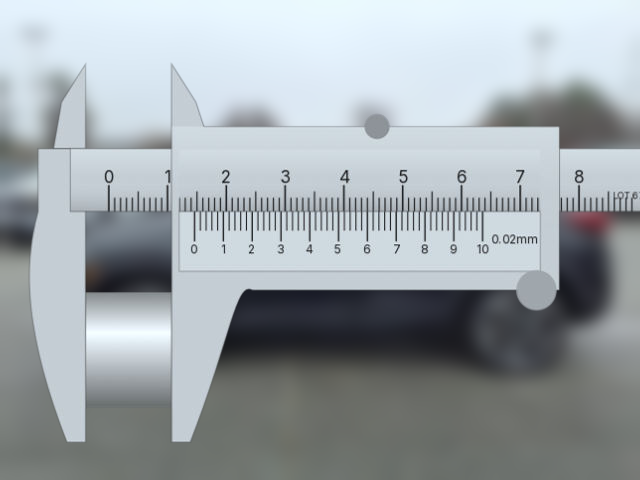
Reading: 14.6 (mm)
